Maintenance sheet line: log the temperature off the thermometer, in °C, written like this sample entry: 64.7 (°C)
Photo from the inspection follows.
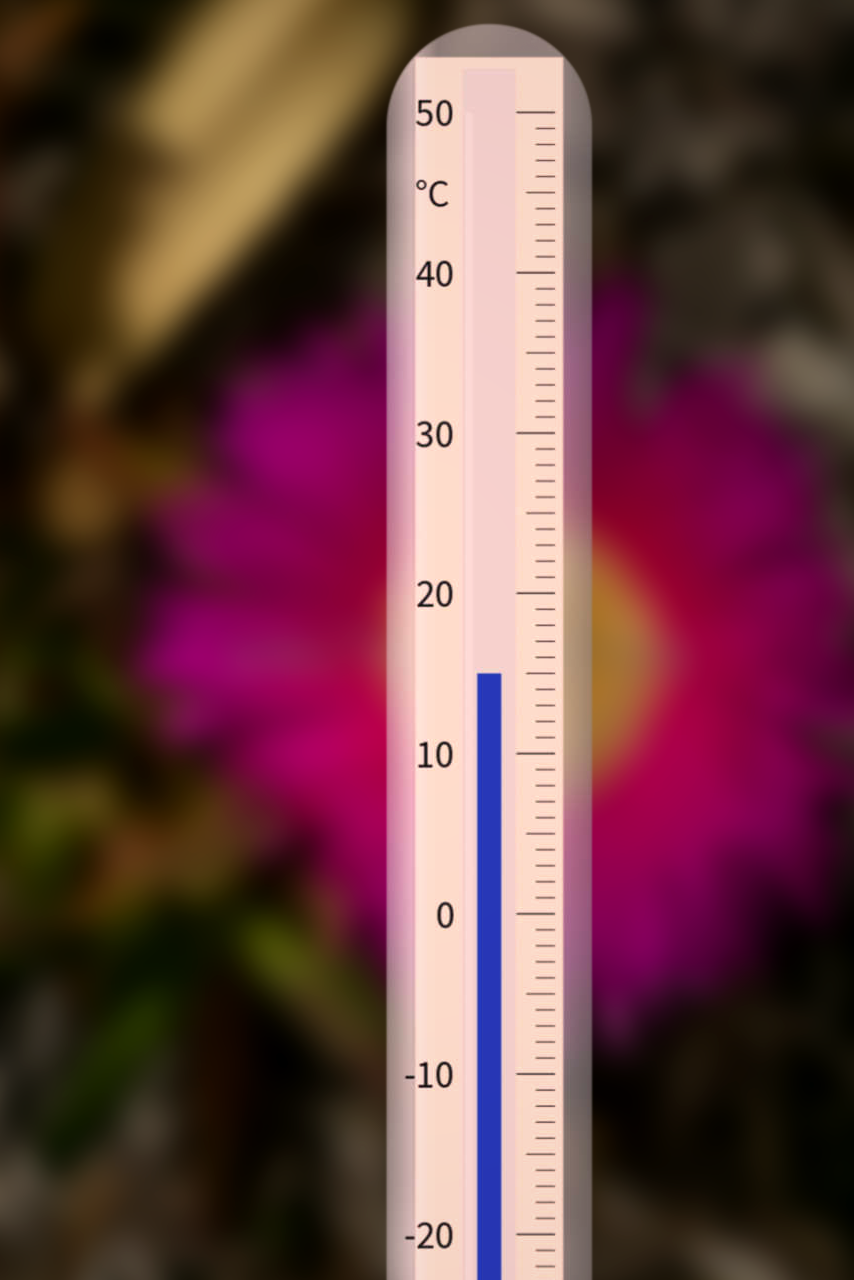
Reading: 15 (°C)
